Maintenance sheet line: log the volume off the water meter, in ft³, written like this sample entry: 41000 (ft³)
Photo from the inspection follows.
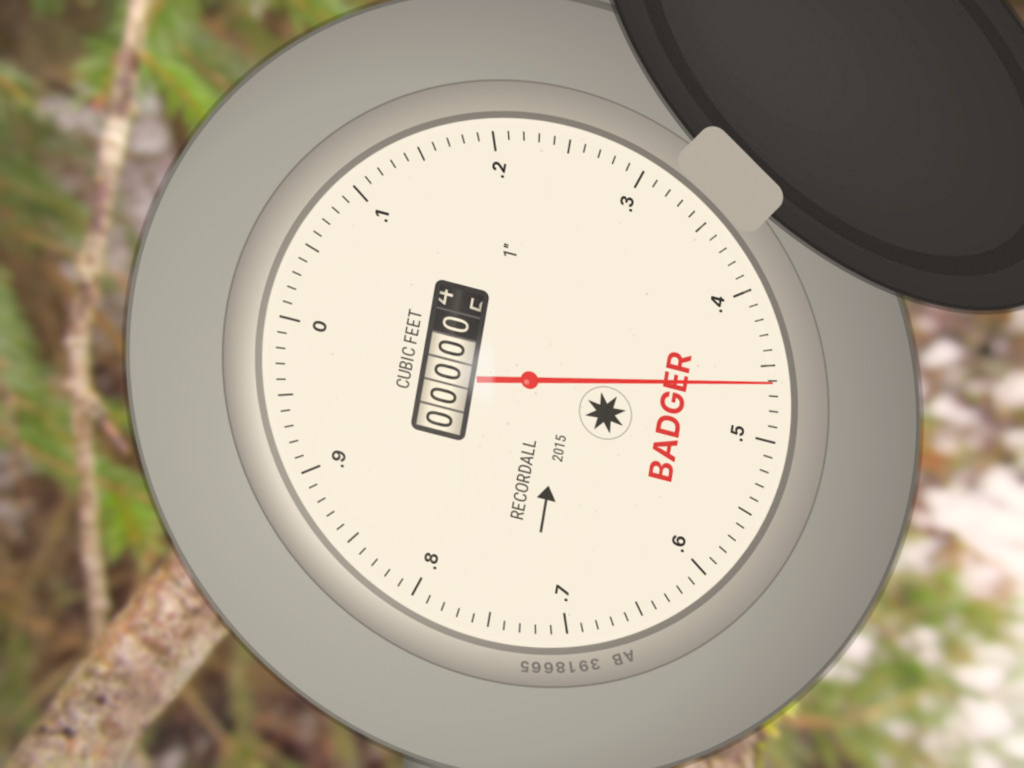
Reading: 4.46 (ft³)
